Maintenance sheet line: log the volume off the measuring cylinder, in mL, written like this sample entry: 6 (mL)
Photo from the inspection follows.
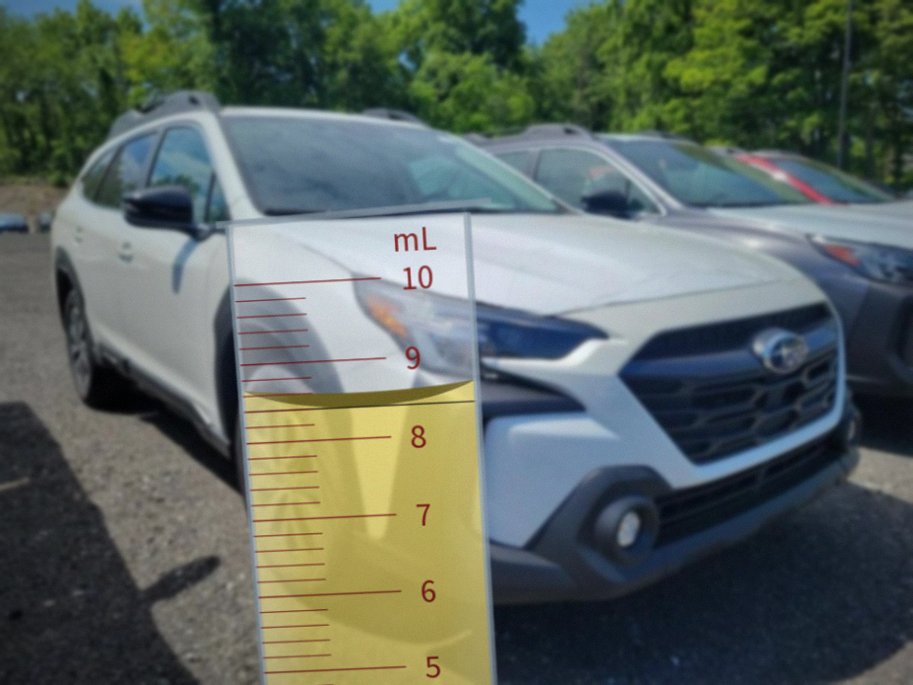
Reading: 8.4 (mL)
